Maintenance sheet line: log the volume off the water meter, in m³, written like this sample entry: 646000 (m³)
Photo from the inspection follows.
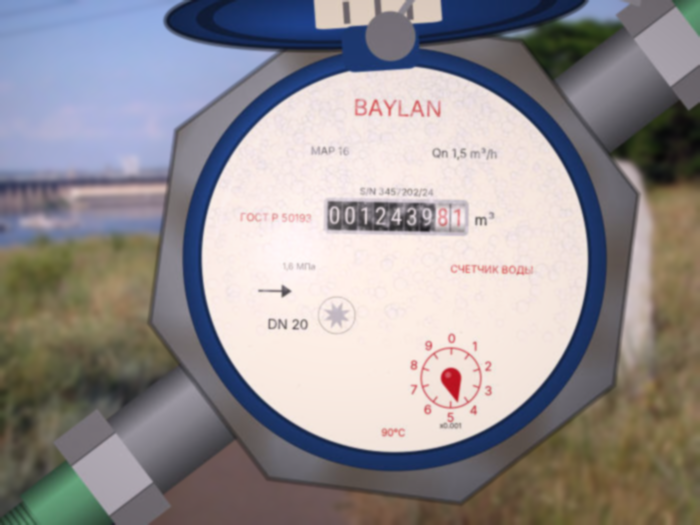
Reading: 12439.814 (m³)
